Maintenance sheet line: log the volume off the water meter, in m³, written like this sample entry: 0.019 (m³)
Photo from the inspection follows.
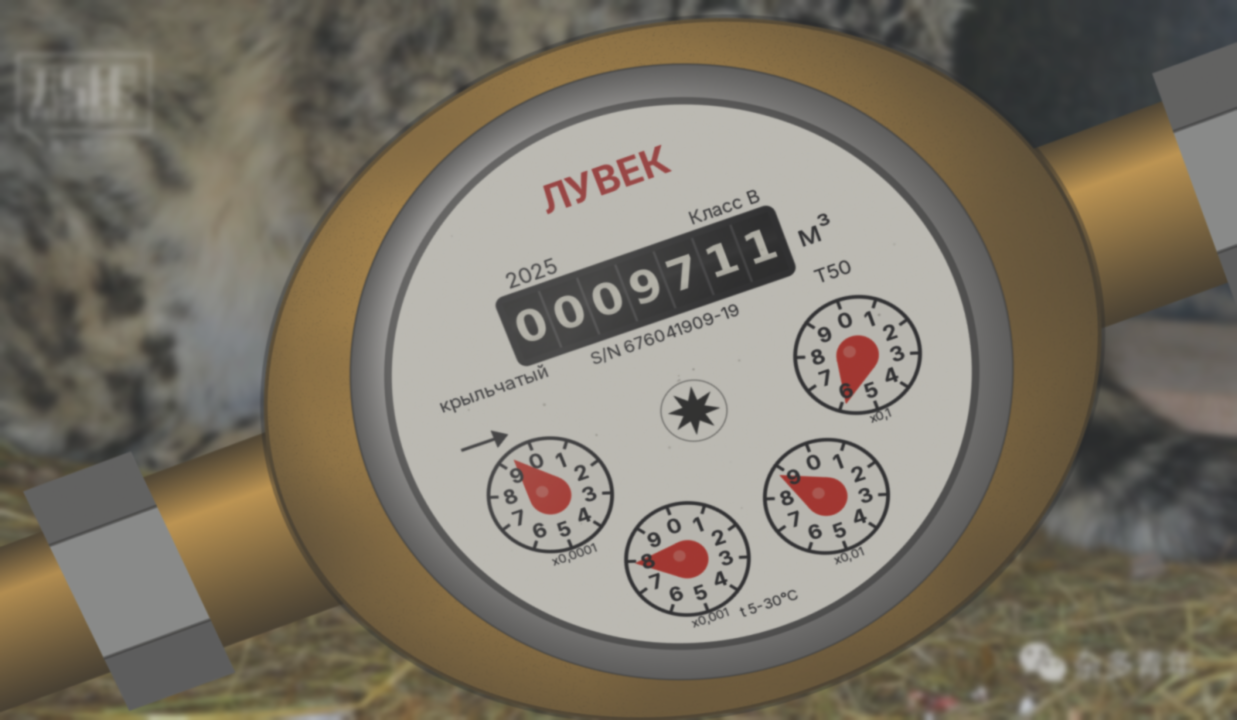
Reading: 9711.5879 (m³)
